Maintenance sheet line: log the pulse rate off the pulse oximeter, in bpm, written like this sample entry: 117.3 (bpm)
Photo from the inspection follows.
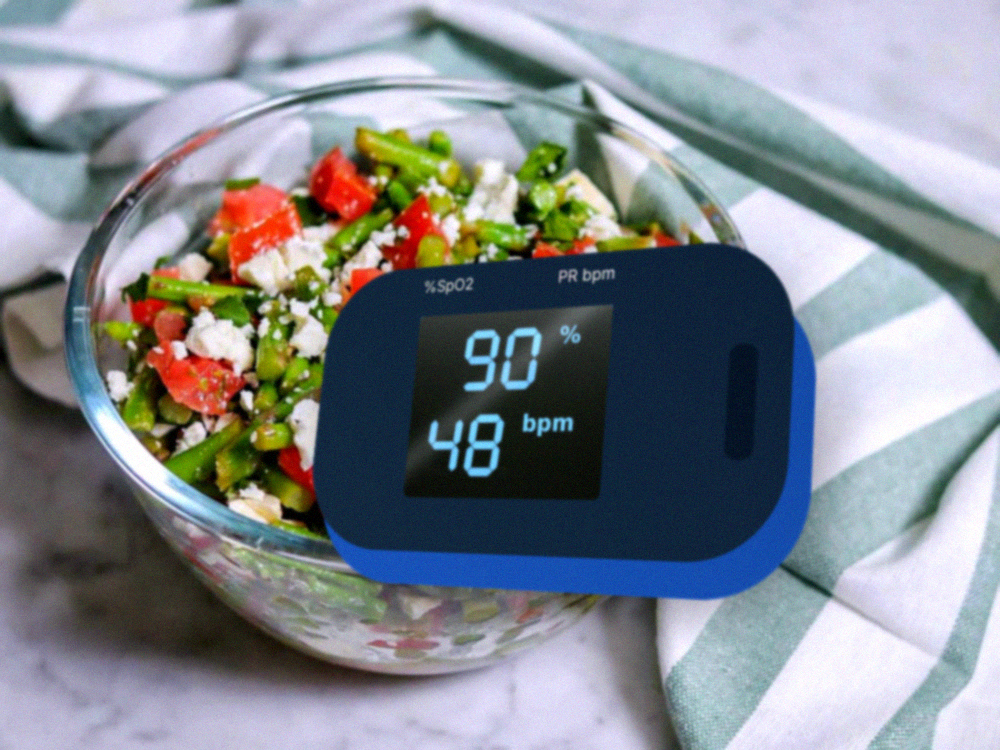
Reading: 48 (bpm)
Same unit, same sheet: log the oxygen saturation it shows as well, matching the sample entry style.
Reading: 90 (%)
